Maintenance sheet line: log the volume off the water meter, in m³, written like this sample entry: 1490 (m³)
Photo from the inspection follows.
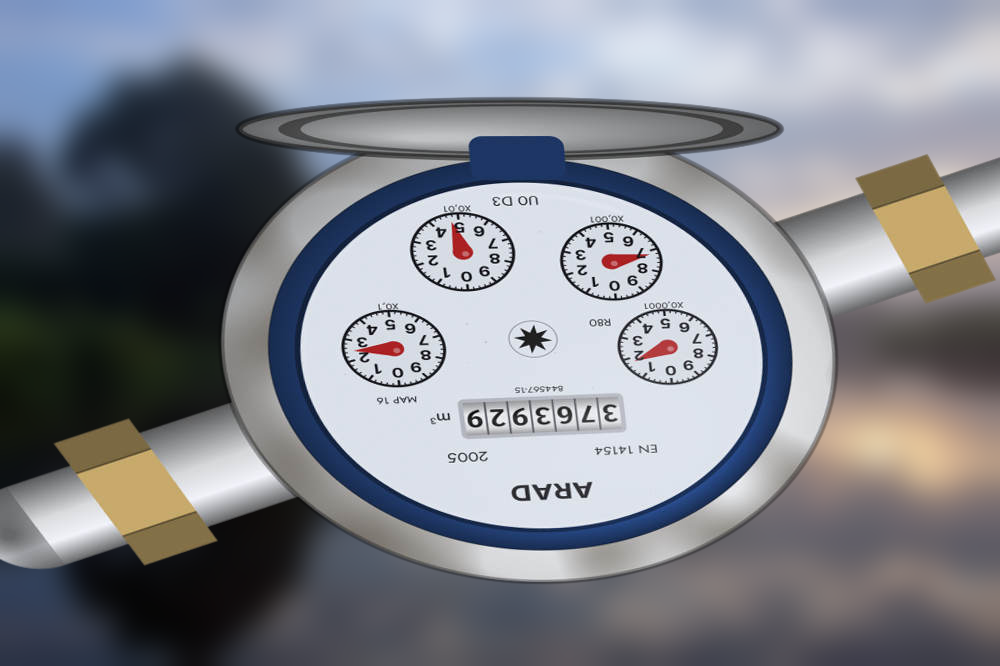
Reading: 3763929.2471 (m³)
